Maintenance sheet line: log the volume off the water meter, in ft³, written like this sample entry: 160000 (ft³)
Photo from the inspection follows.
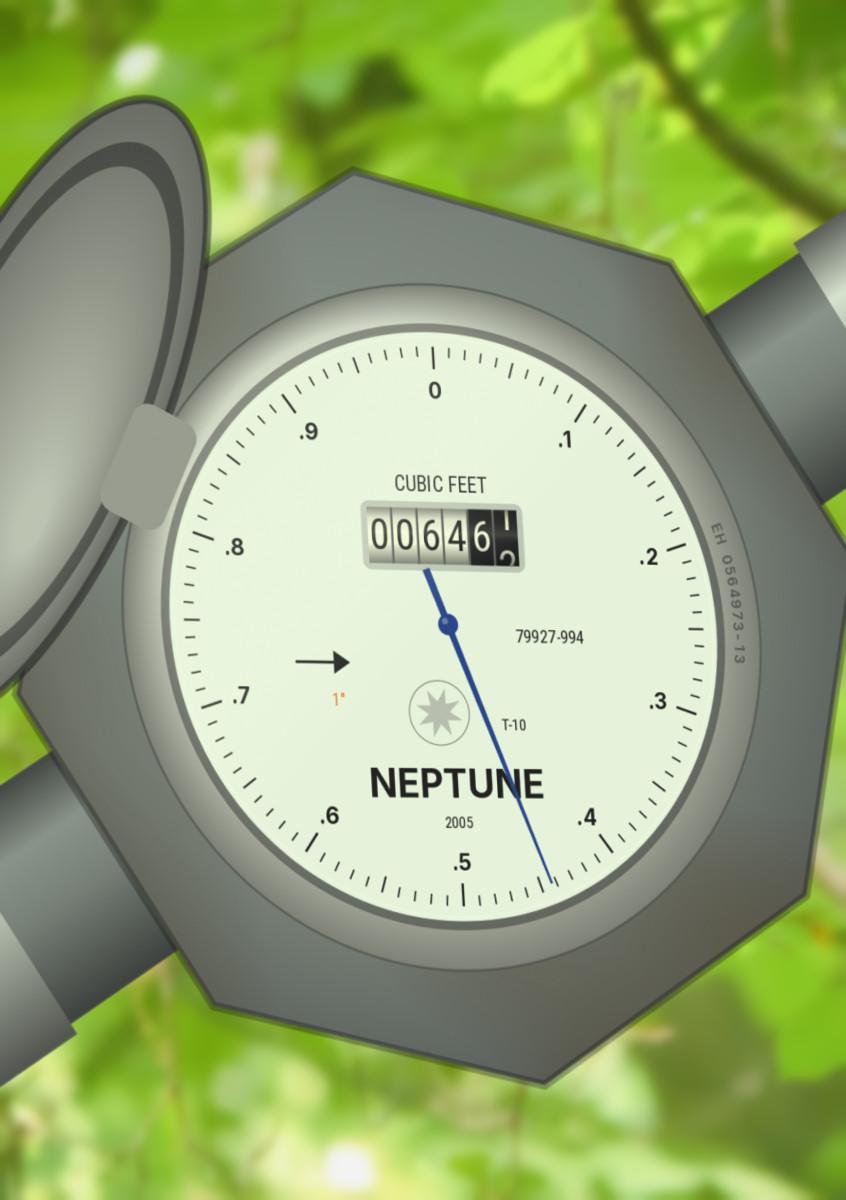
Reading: 6461.44 (ft³)
